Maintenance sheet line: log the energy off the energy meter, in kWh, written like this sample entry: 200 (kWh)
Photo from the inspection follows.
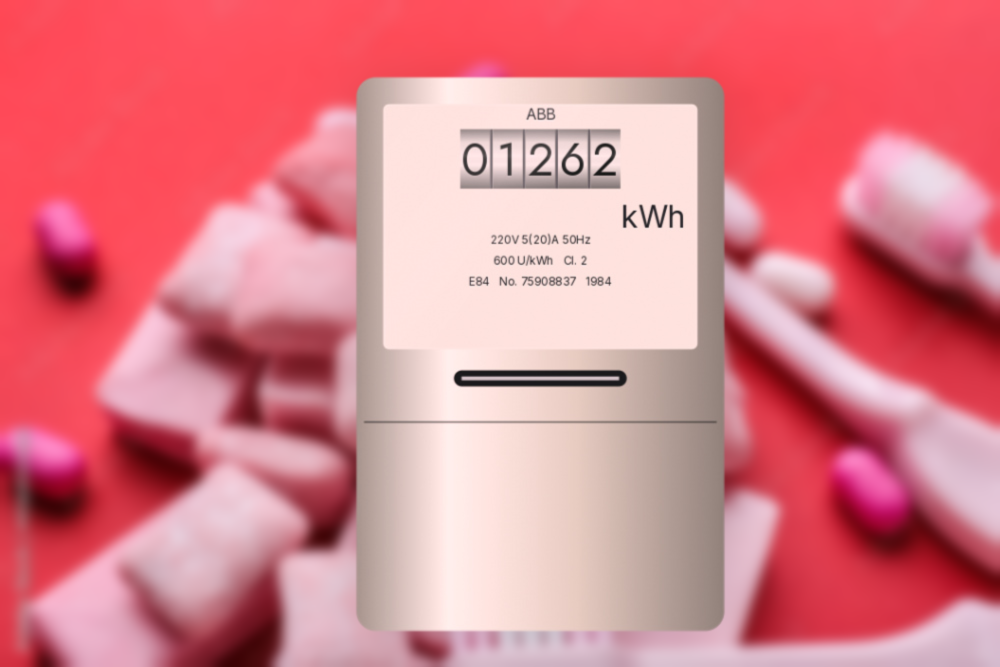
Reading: 1262 (kWh)
